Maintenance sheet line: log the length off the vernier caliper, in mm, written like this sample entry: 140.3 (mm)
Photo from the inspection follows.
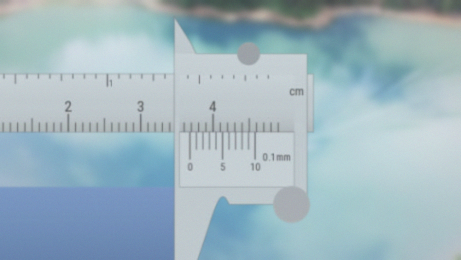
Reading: 36.8 (mm)
